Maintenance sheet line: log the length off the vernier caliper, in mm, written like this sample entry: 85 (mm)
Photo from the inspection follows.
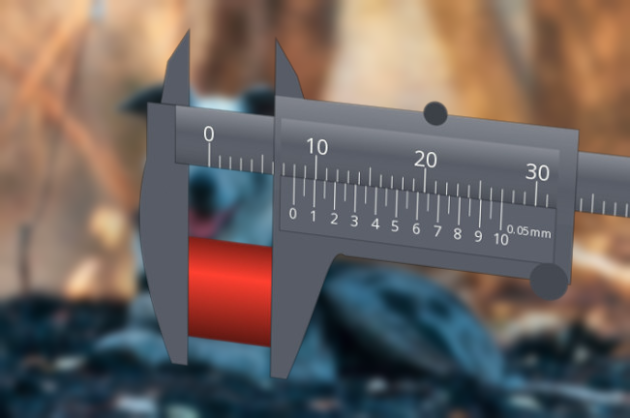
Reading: 8.0 (mm)
